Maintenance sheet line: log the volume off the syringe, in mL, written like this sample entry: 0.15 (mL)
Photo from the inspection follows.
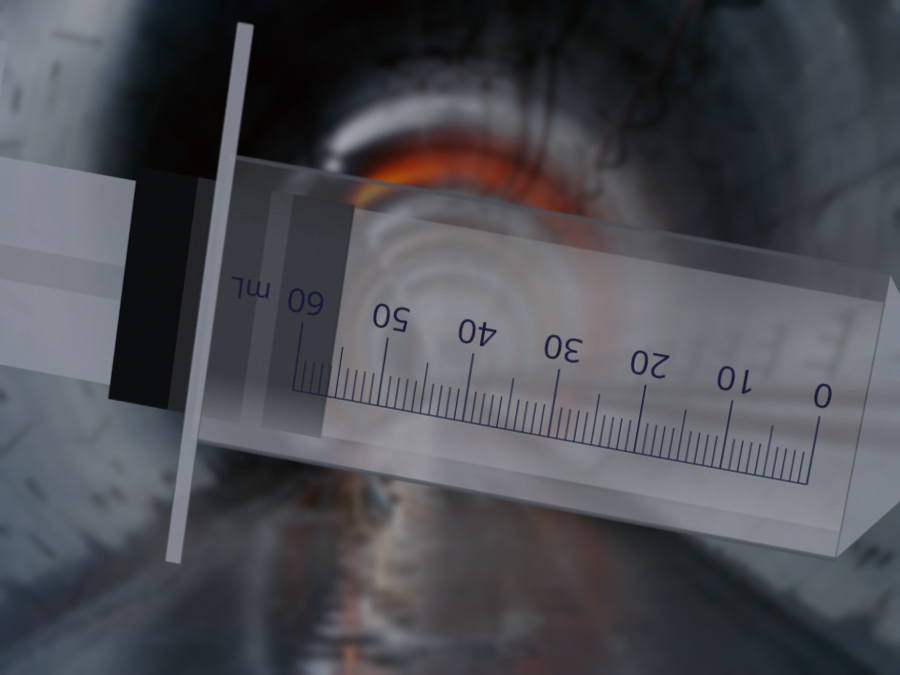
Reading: 56 (mL)
